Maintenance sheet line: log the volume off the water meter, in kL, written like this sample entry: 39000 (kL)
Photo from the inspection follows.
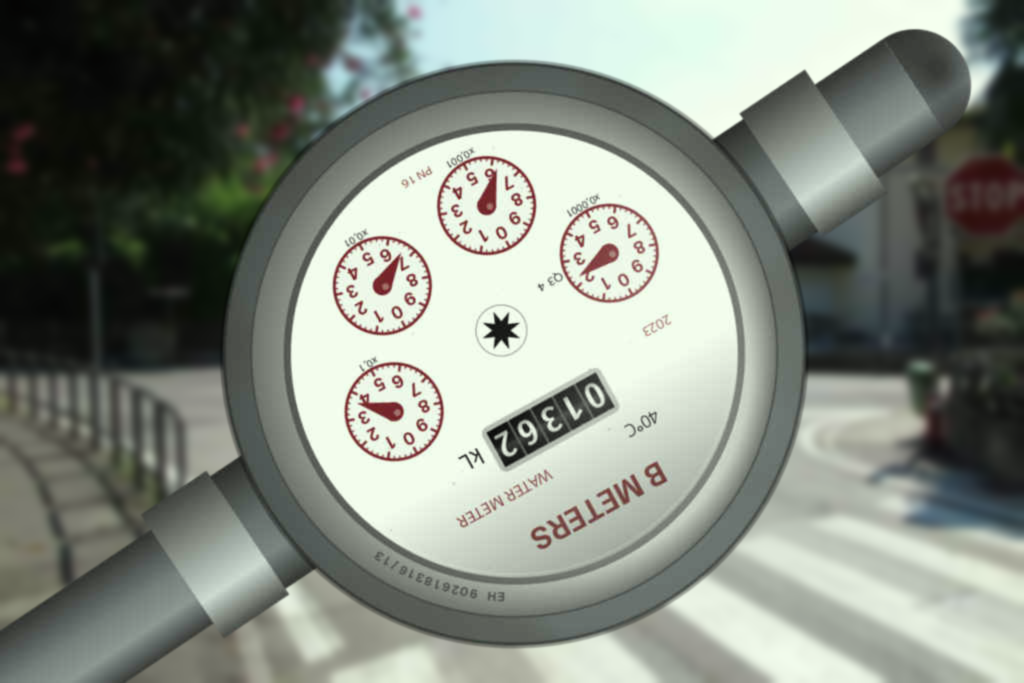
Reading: 1362.3662 (kL)
